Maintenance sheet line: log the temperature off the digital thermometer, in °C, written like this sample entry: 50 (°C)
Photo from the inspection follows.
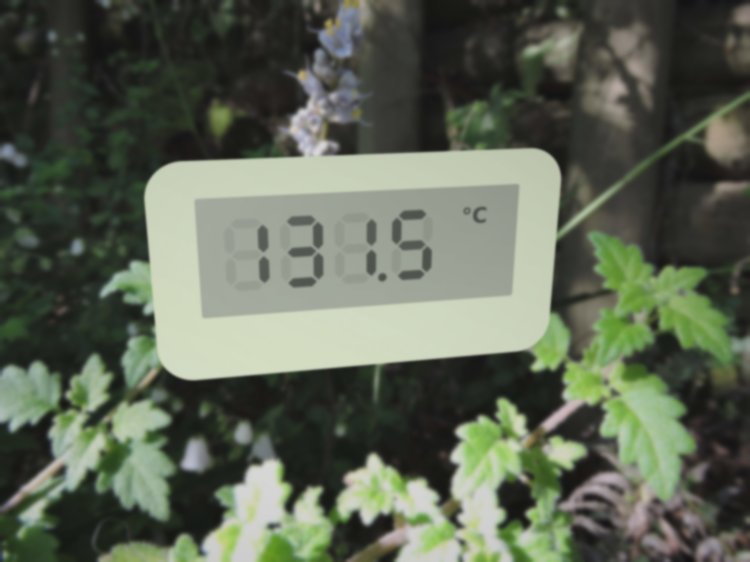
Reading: 131.5 (°C)
